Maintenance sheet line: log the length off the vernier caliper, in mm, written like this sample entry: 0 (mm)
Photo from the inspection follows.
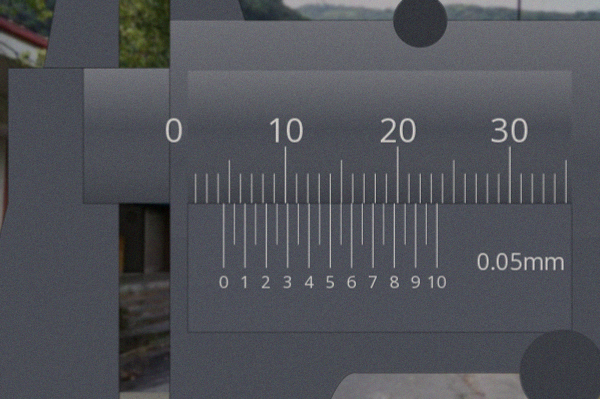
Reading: 4.5 (mm)
